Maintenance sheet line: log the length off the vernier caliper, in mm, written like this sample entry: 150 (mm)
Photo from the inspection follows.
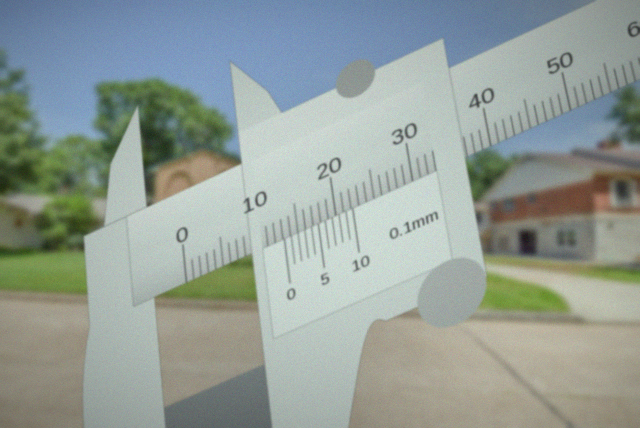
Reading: 13.2 (mm)
